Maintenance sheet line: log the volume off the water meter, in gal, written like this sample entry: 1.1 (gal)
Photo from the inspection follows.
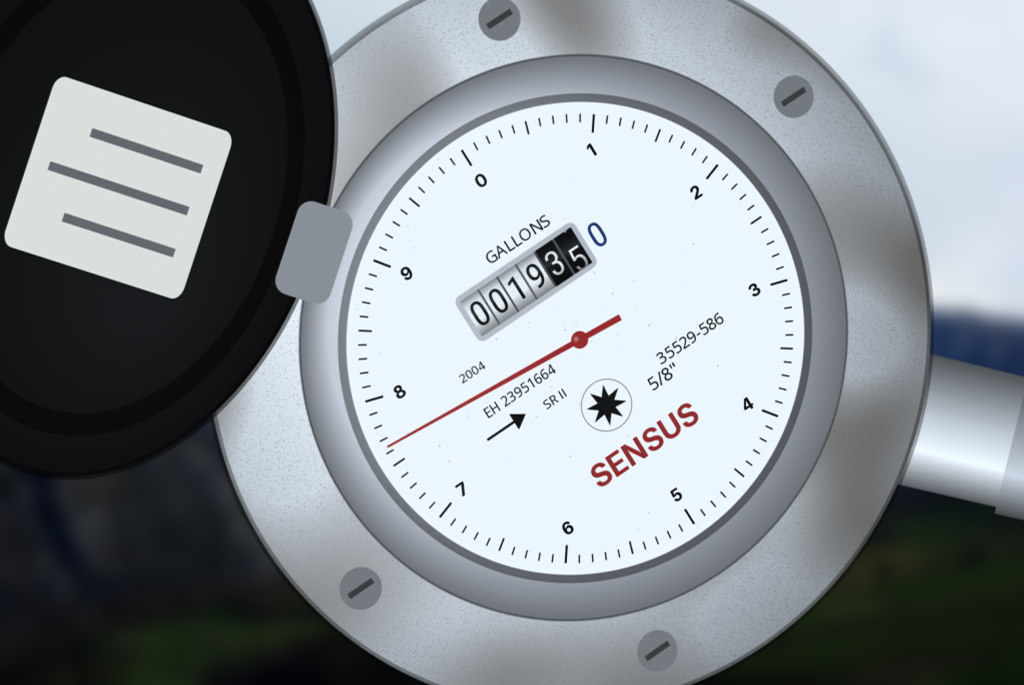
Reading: 19347.6 (gal)
